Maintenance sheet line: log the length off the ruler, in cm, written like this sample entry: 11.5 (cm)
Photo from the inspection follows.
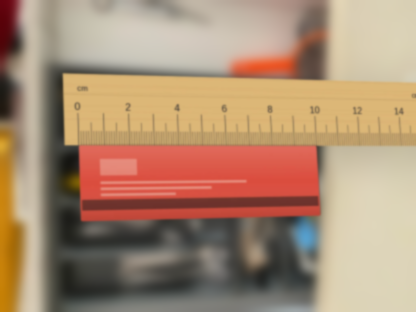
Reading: 10 (cm)
